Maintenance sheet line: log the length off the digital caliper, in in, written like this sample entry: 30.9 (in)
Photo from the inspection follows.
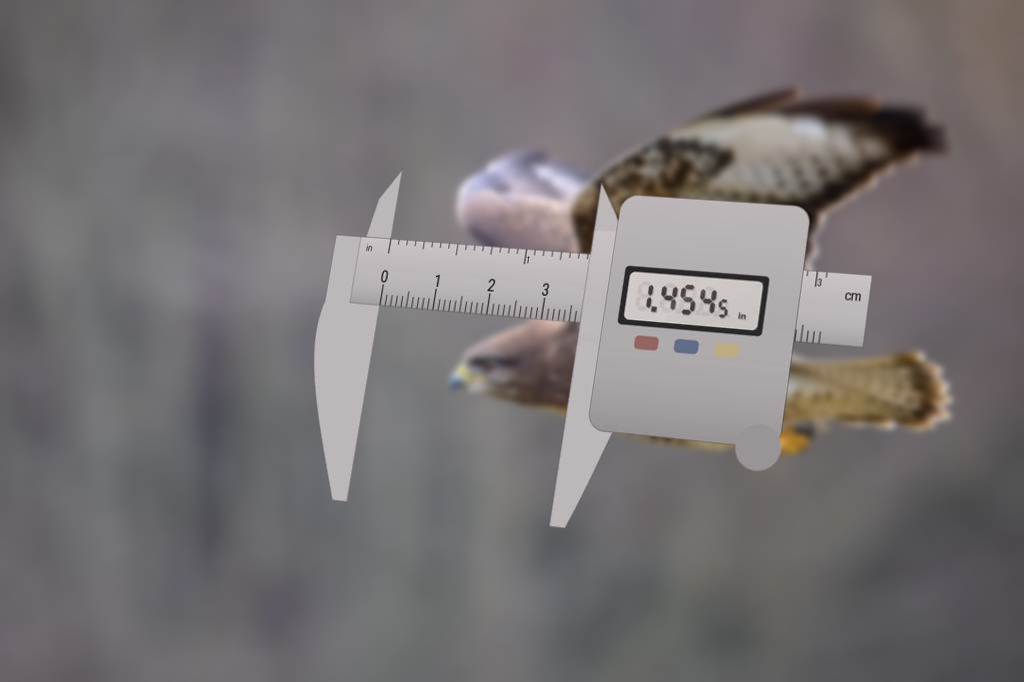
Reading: 1.4545 (in)
